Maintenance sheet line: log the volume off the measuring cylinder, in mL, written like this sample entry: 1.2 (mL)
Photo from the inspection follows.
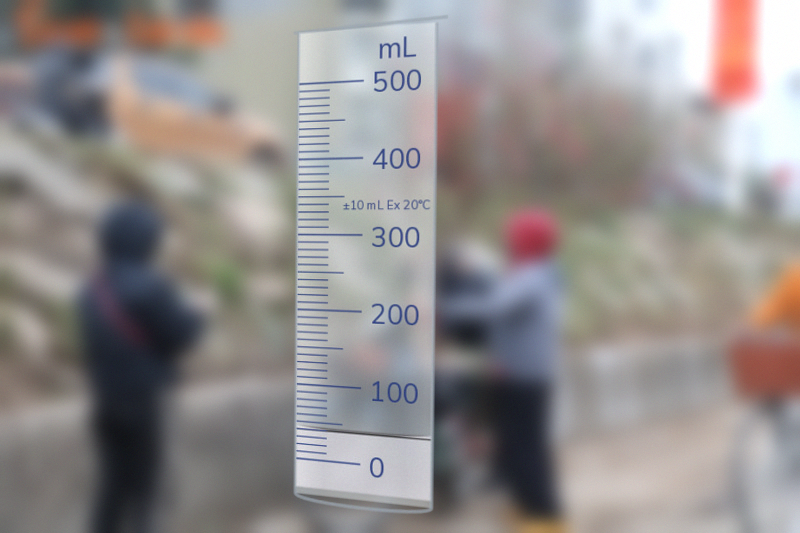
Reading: 40 (mL)
